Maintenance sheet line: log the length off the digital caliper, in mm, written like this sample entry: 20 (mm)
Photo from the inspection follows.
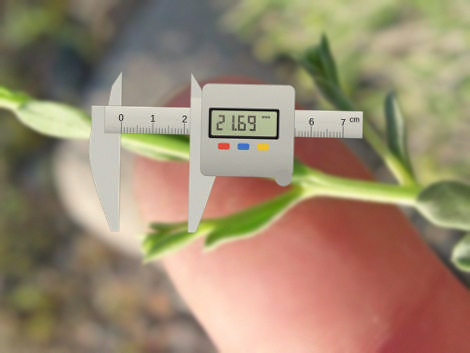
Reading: 21.69 (mm)
